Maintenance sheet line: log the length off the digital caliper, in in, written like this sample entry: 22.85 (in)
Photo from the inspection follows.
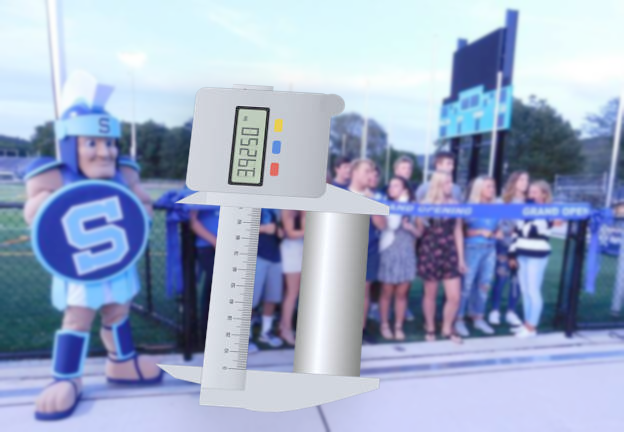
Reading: 3.9250 (in)
